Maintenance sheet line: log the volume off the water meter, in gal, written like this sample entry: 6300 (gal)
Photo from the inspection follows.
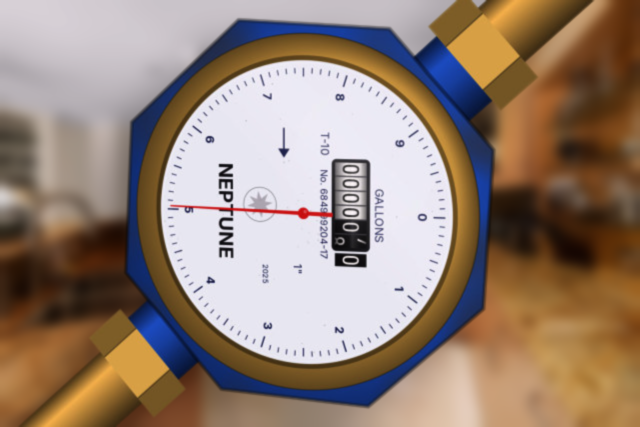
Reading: 75.0 (gal)
